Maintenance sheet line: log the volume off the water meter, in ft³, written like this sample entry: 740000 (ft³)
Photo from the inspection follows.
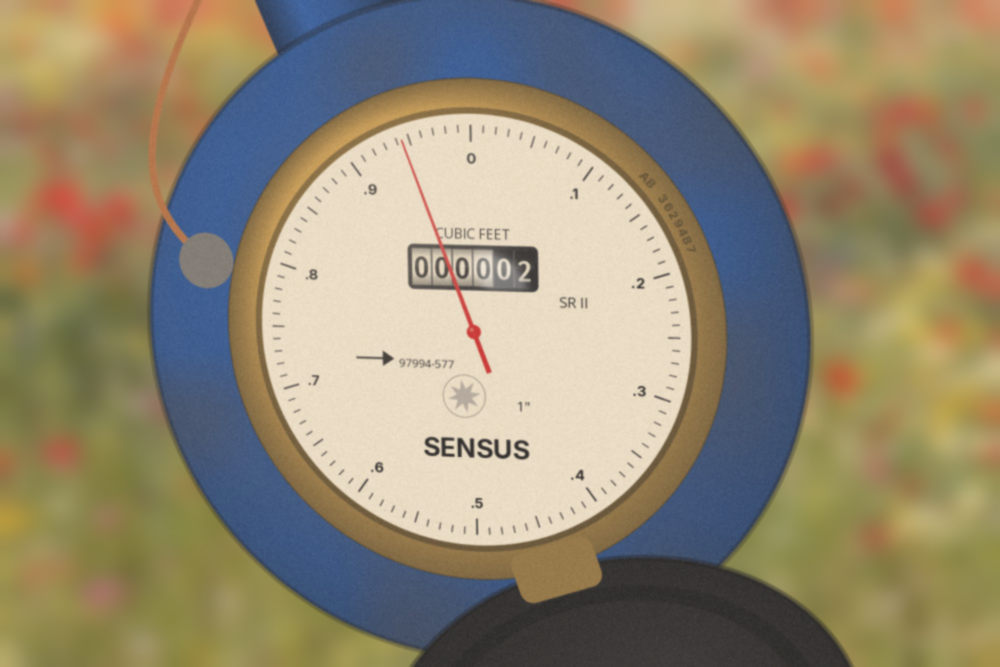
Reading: 1.94 (ft³)
